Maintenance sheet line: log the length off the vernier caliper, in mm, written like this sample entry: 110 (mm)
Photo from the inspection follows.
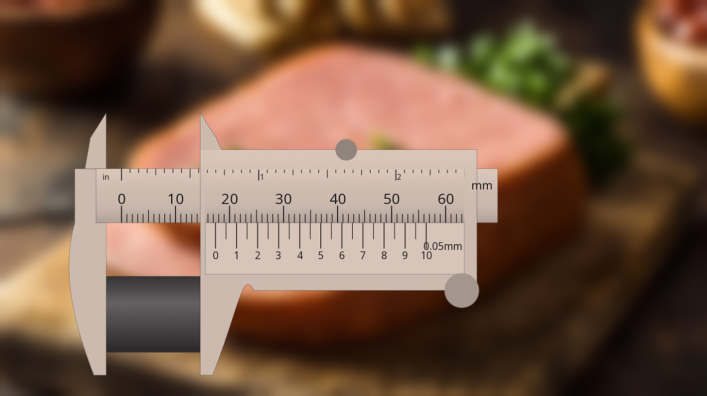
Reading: 17.4 (mm)
